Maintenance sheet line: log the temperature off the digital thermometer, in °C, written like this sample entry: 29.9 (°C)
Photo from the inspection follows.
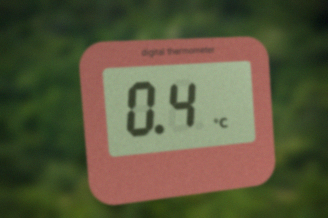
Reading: 0.4 (°C)
